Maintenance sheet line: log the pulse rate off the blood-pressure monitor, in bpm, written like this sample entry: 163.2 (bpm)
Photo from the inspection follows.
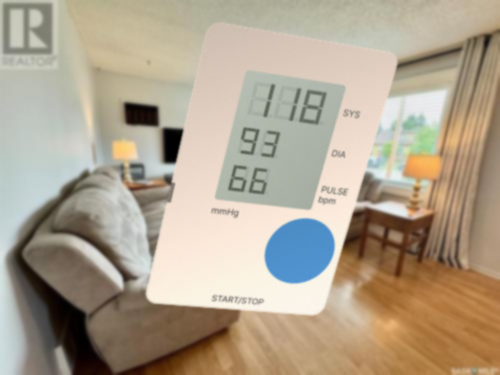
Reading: 66 (bpm)
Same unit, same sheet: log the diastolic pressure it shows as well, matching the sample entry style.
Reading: 93 (mmHg)
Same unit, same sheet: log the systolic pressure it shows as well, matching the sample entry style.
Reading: 118 (mmHg)
